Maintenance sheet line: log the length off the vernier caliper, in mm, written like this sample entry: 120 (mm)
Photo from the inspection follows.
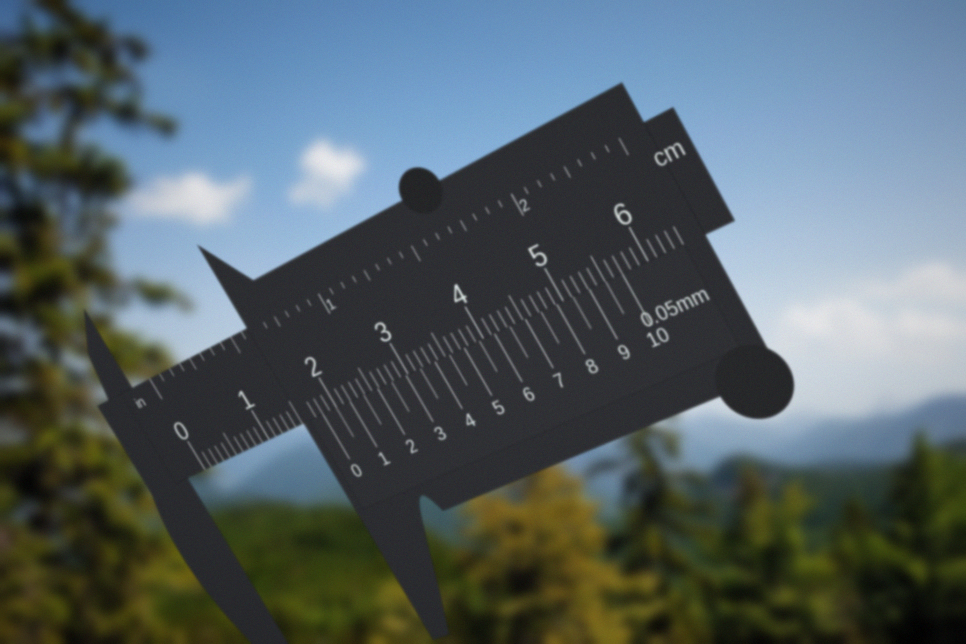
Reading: 18.0 (mm)
